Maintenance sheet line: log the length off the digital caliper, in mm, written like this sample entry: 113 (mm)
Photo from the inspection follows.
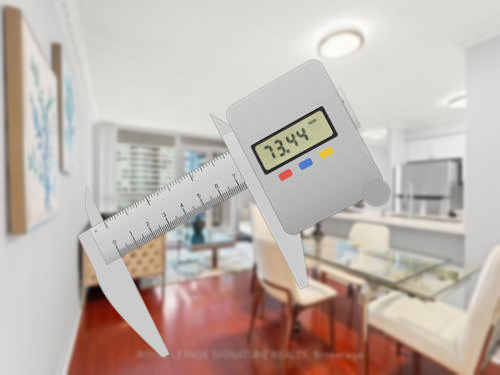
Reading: 73.44 (mm)
